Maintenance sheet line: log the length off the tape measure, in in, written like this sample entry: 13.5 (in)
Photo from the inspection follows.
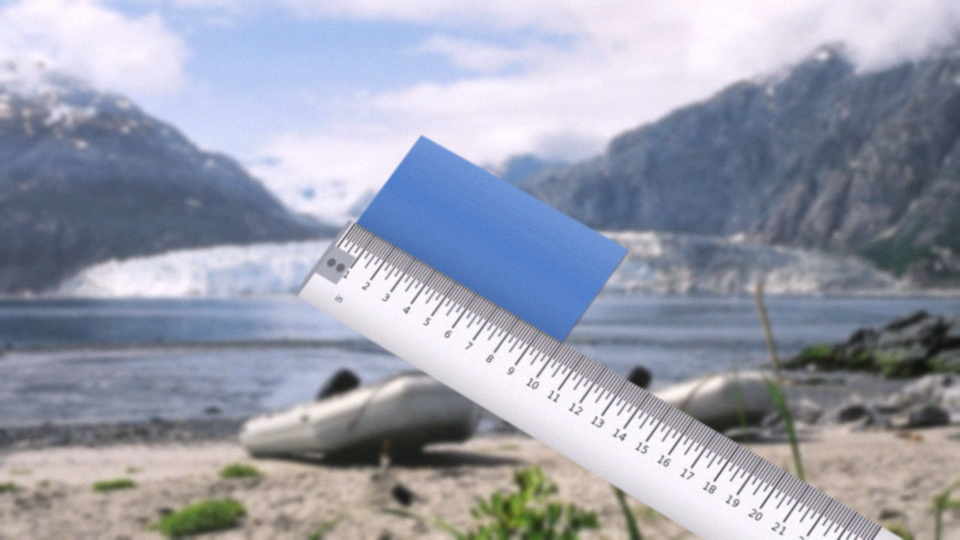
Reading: 10 (in)
